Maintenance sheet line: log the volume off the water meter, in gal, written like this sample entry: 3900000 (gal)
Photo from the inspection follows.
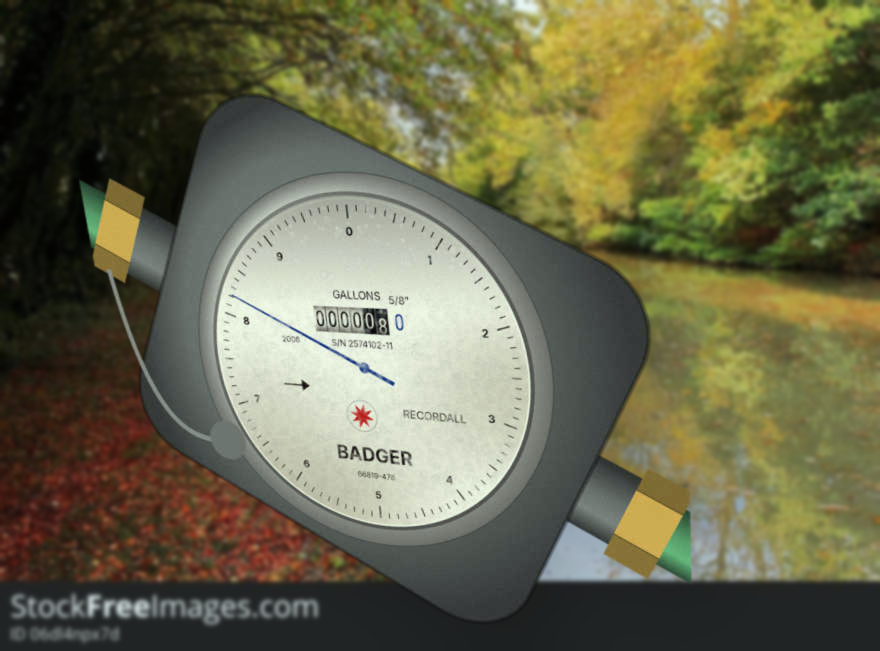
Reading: 78.2 (gal)
